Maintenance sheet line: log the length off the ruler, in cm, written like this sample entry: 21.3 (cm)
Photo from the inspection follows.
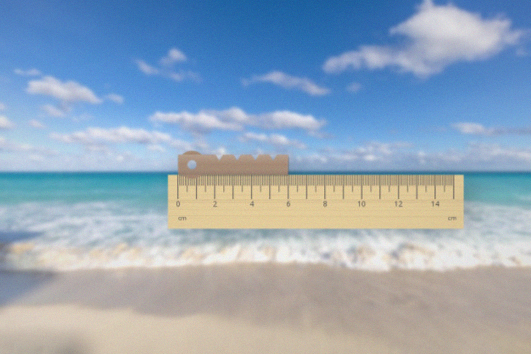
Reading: 6 (cm)
